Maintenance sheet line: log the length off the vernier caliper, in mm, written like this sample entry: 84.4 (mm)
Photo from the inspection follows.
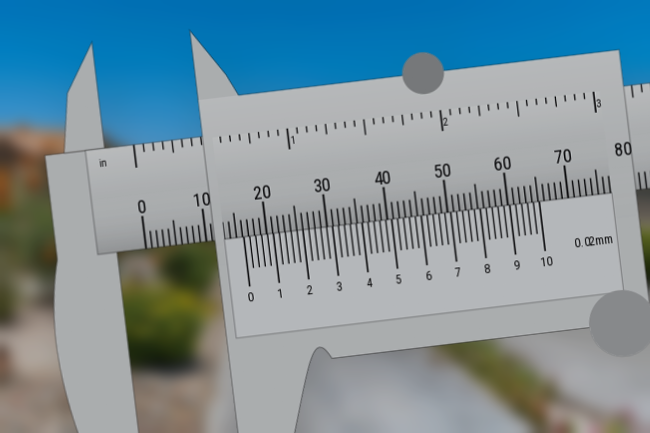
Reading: 16.2 (mm)
